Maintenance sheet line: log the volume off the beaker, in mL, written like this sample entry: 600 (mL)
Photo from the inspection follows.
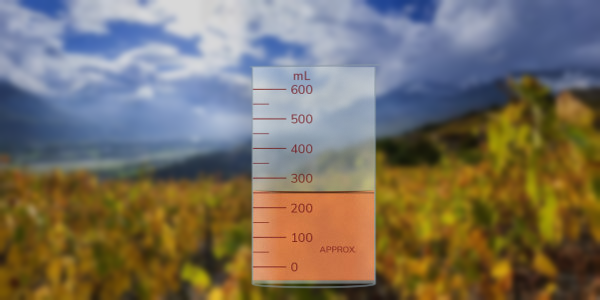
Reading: 250 (mL)
